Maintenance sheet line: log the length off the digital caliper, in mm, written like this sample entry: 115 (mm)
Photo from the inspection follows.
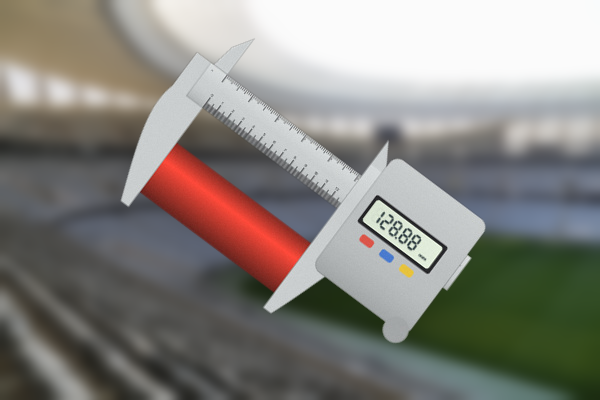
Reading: 128.88 (mm)
